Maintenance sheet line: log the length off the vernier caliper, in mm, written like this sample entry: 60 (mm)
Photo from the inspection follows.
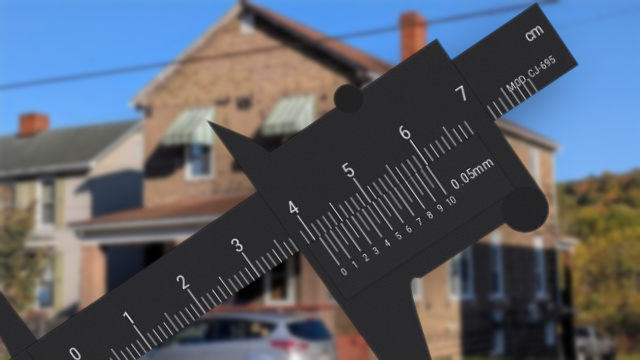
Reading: 40.8 (mm)
